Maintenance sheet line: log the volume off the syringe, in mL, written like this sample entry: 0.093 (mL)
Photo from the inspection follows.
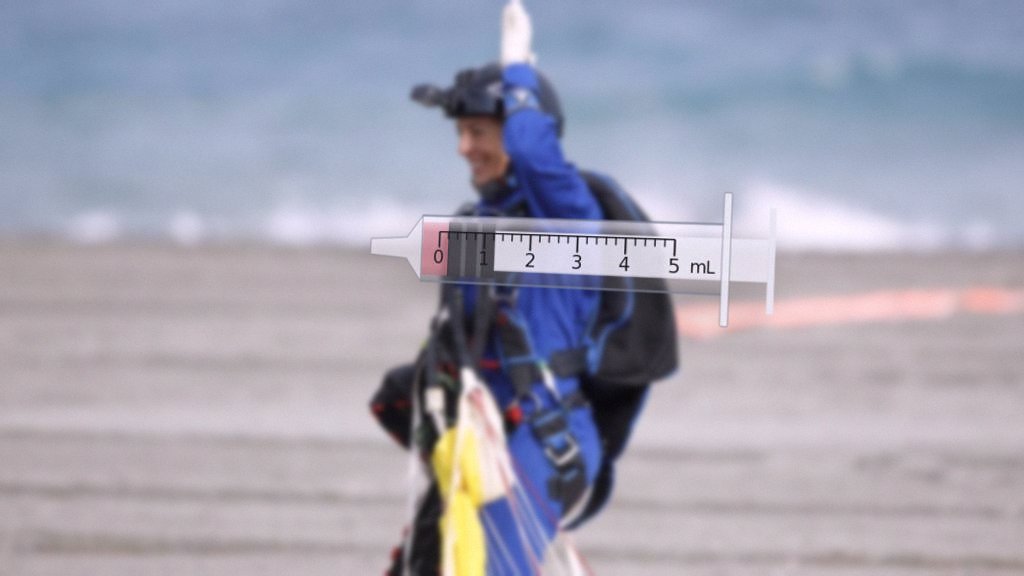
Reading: 0.2 (mL)
